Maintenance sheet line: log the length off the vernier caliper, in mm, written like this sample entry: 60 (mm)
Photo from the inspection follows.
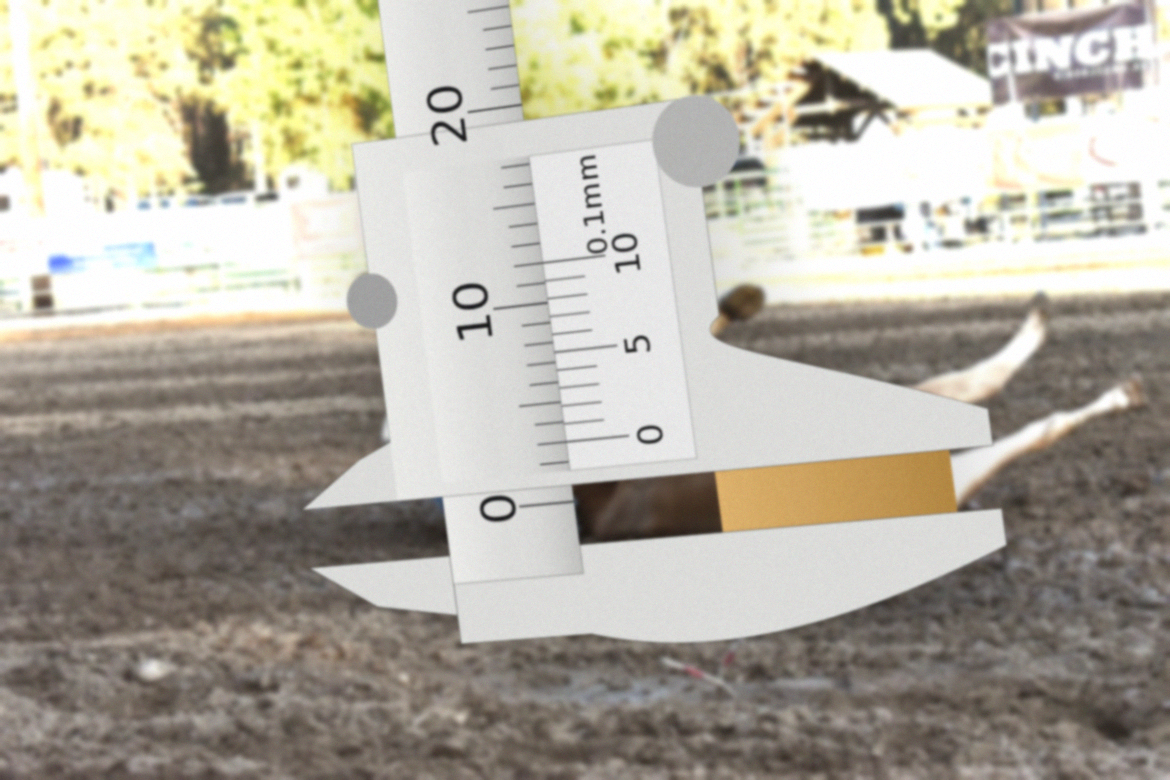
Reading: 3.0 (mm)
